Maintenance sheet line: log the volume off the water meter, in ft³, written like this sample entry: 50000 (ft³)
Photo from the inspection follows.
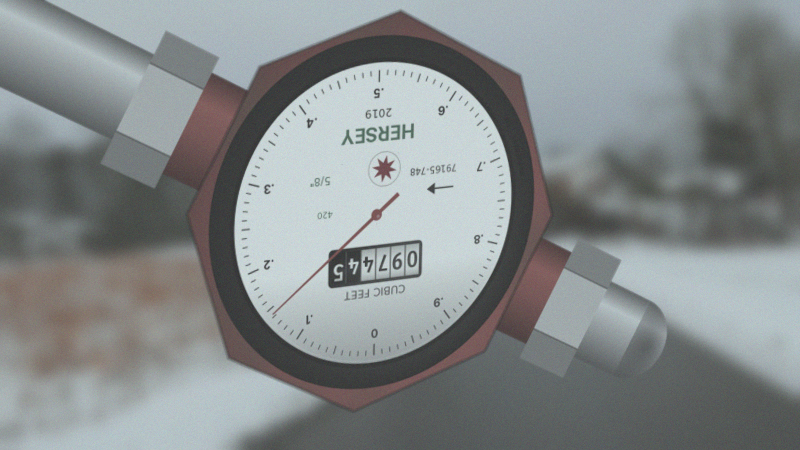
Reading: 97445.14 (ft³)
